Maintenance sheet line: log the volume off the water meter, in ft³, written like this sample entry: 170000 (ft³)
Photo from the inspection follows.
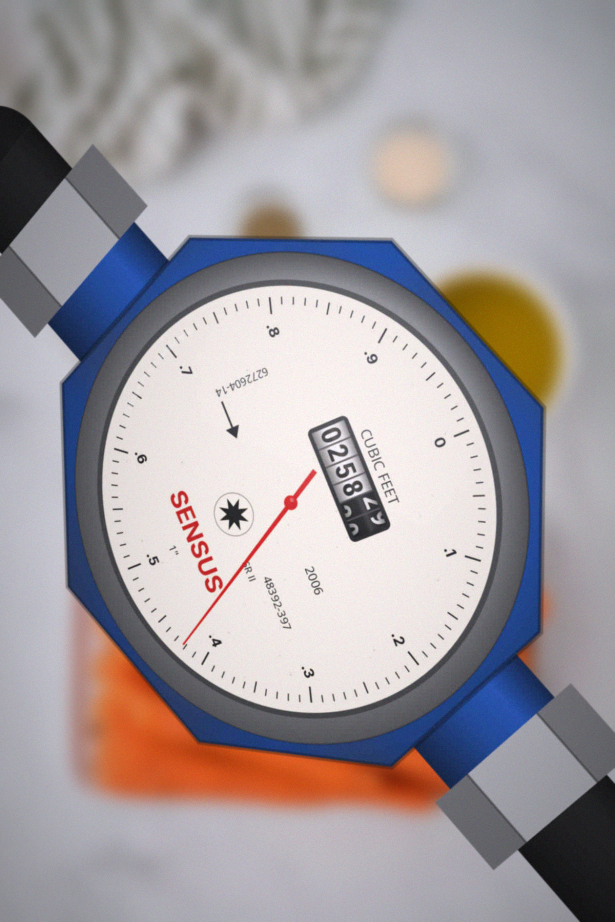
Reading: 25829.42 (ft³)
